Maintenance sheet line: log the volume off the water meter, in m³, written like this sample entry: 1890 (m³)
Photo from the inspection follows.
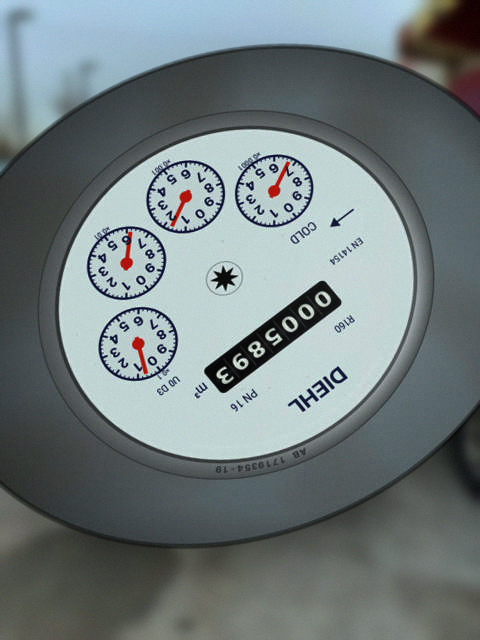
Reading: 5893.0616 (m³)
